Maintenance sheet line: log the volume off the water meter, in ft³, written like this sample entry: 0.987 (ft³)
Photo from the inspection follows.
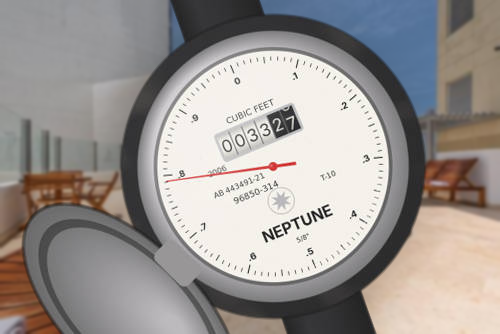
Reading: 3326.79 (ft³)
